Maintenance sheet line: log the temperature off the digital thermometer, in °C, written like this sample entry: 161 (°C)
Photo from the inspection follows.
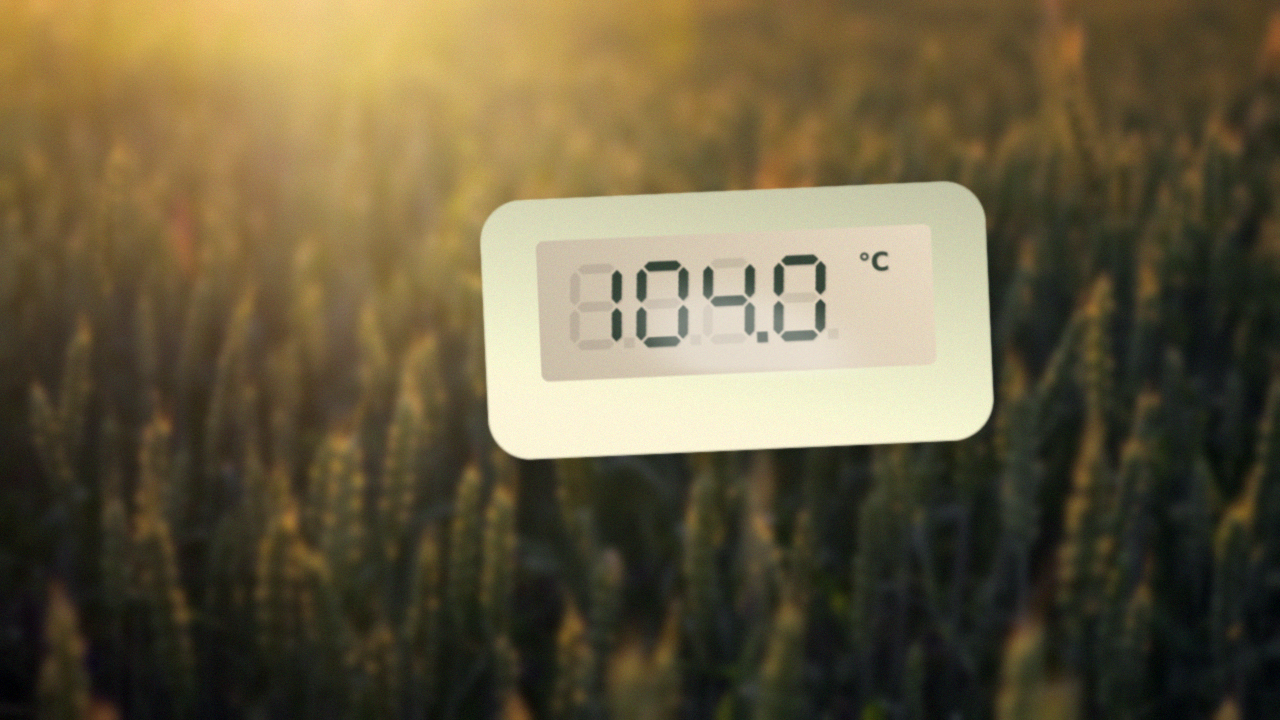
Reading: 104.0 (°C)
